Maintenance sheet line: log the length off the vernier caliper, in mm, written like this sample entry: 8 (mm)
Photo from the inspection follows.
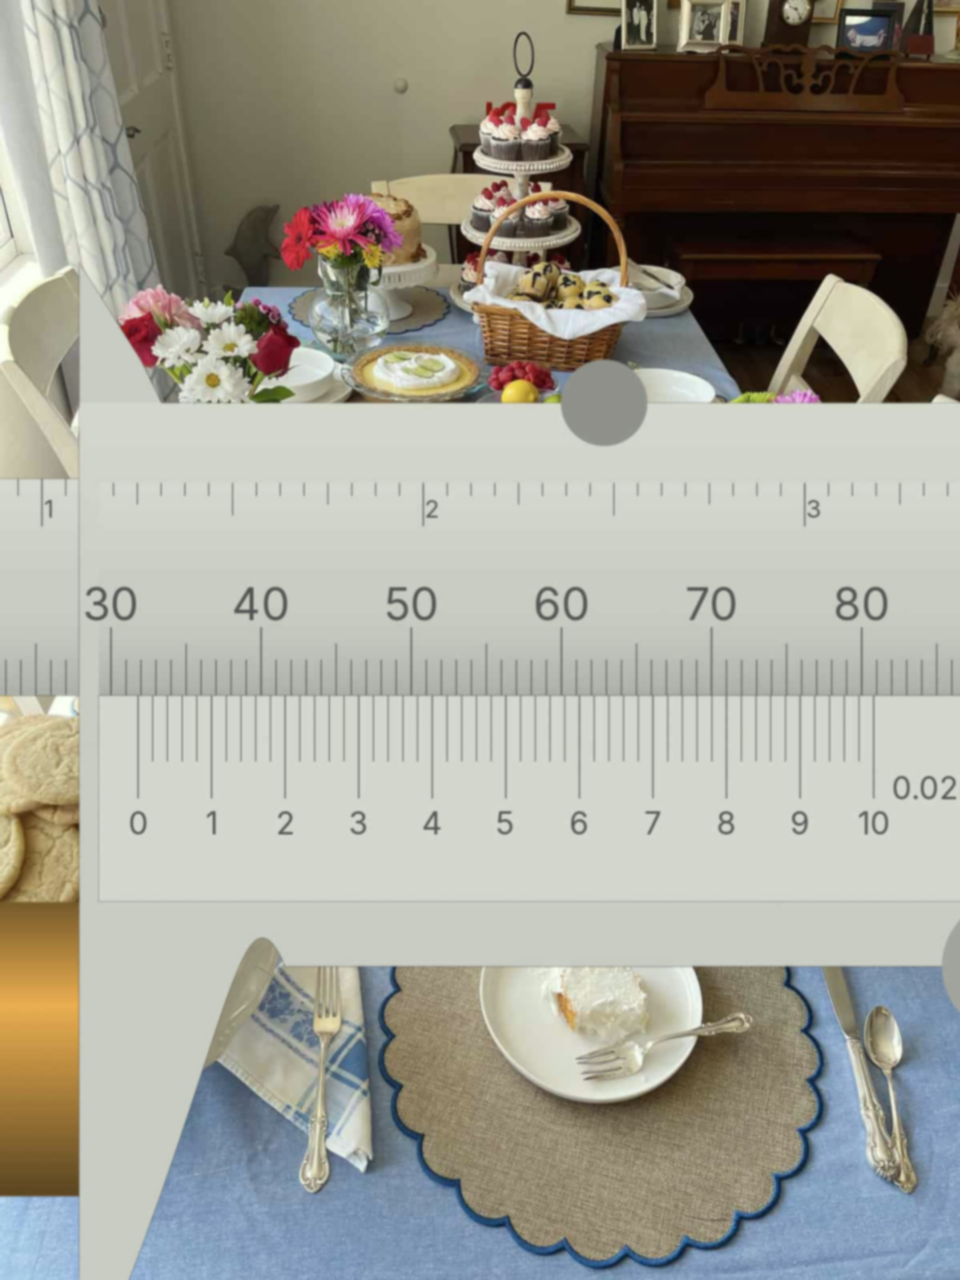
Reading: 31.8 (mm)
